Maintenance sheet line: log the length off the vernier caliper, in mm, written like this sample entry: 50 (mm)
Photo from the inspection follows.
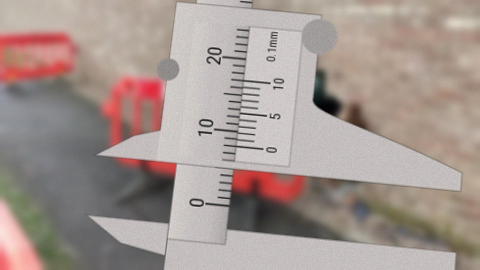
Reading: 8.0 (mm)
